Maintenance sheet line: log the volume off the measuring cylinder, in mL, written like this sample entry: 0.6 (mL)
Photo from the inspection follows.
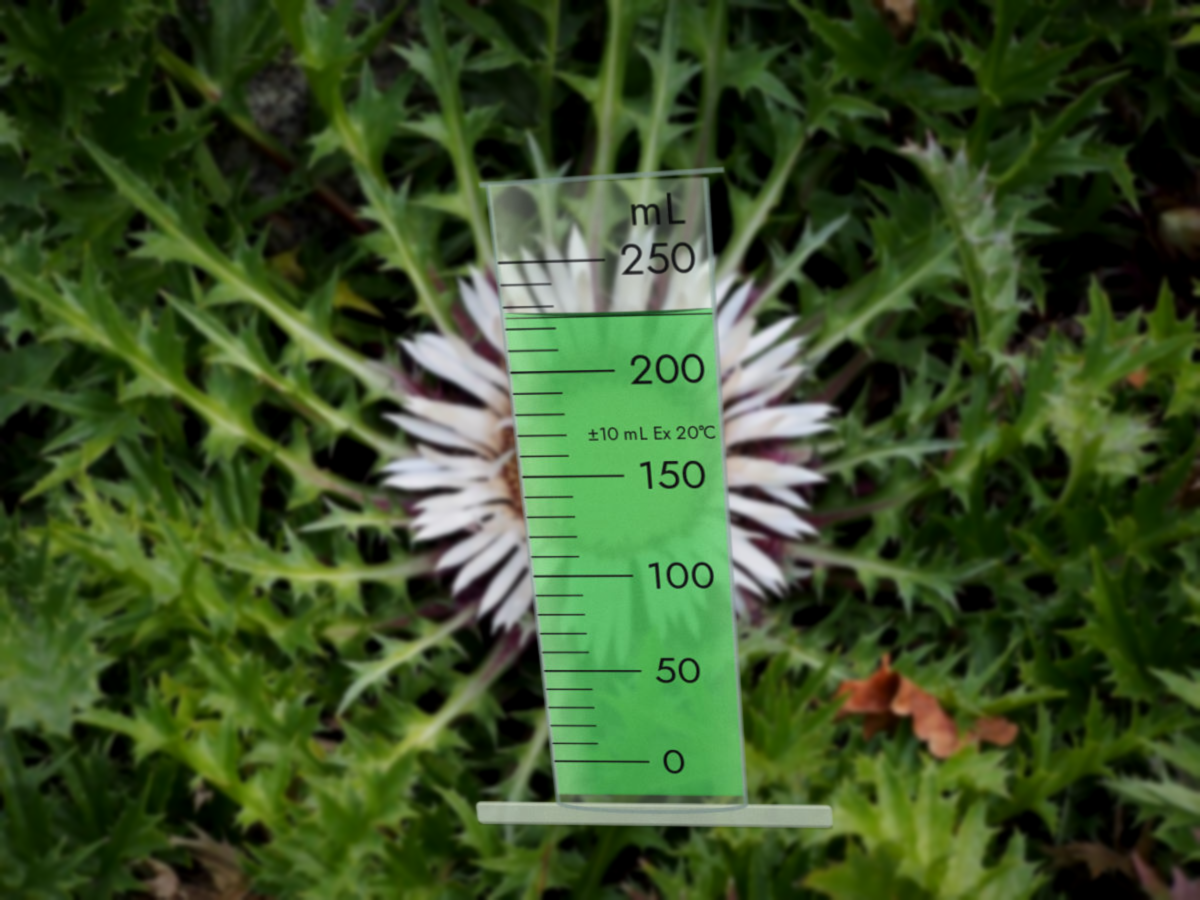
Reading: 225 (mL)
